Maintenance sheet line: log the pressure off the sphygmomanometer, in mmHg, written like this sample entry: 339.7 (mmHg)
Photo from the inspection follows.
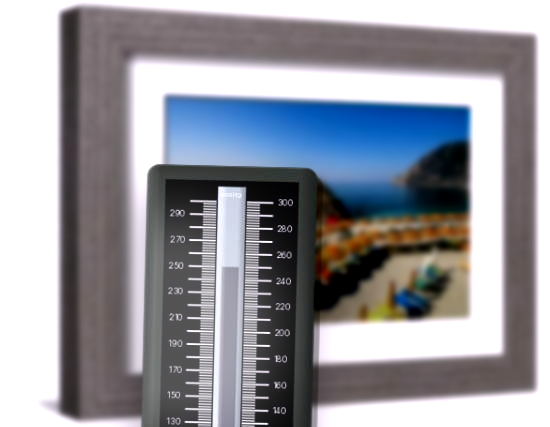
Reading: 250 (mmHg)
